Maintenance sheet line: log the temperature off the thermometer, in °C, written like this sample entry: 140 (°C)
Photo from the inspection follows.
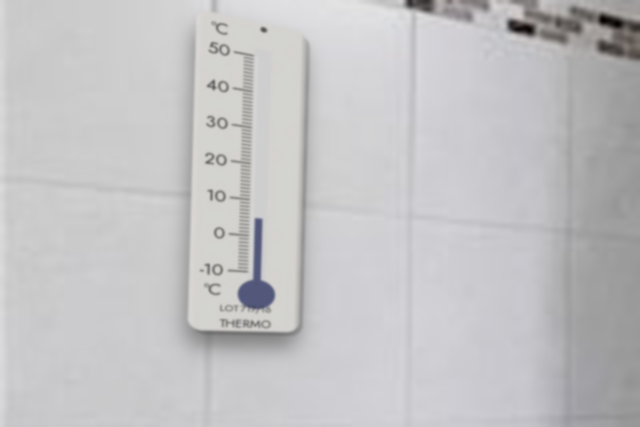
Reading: 5 (°C)
